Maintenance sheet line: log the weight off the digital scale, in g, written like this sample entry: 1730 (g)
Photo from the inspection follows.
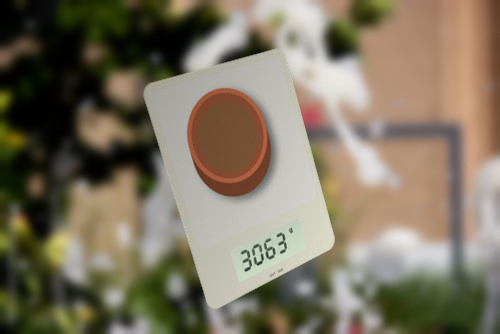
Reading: 3063 (g)
